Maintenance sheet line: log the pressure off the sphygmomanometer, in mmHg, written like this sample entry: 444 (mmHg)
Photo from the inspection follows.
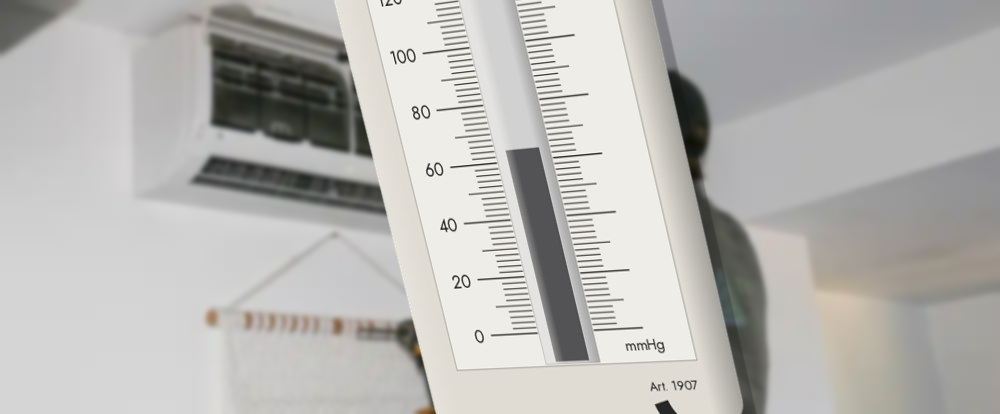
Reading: 64 (mmHg)
